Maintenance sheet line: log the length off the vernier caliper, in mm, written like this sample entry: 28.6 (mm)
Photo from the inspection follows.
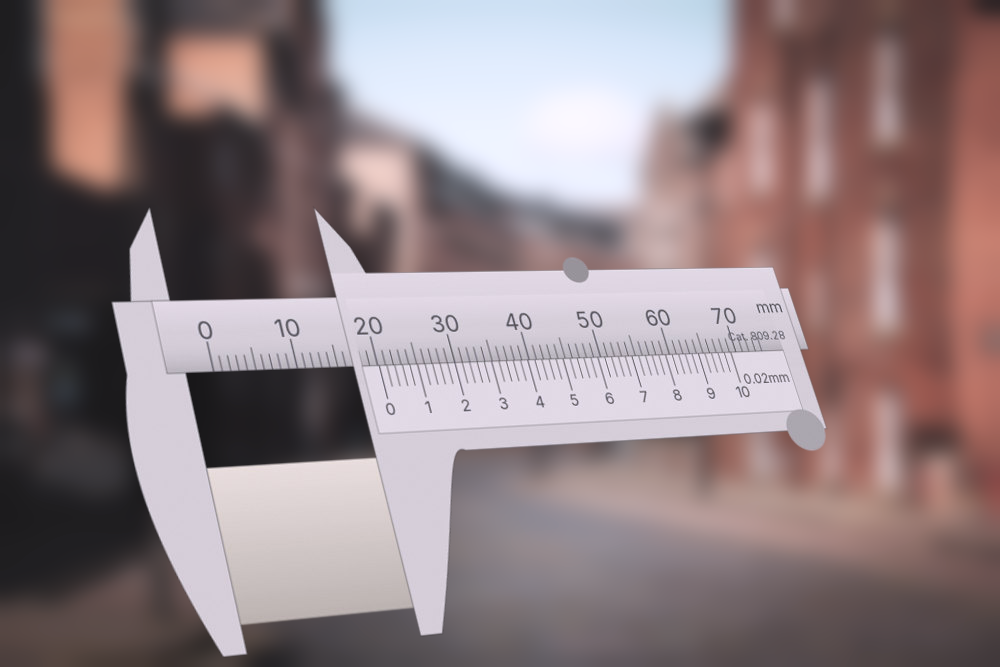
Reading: 20.2 (mm)
